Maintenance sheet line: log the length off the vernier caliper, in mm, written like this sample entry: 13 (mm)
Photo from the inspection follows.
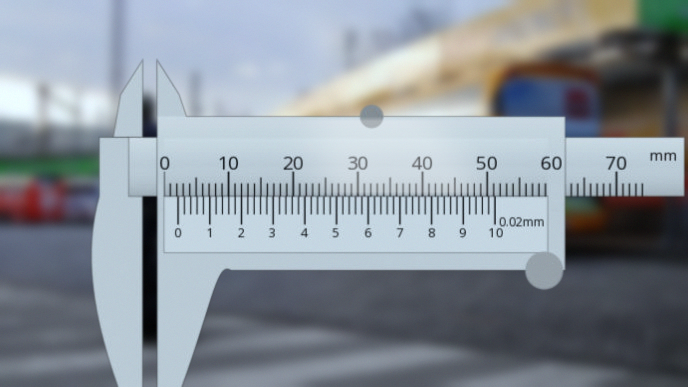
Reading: 2.2 (mm)
